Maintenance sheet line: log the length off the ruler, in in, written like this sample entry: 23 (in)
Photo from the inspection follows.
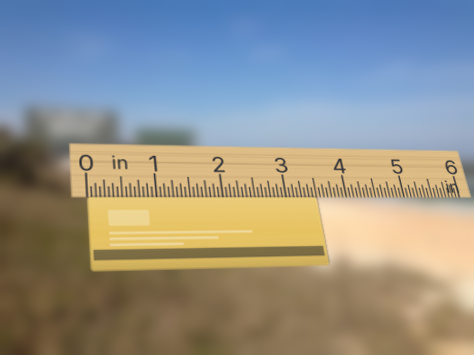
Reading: 3.5 (in)
